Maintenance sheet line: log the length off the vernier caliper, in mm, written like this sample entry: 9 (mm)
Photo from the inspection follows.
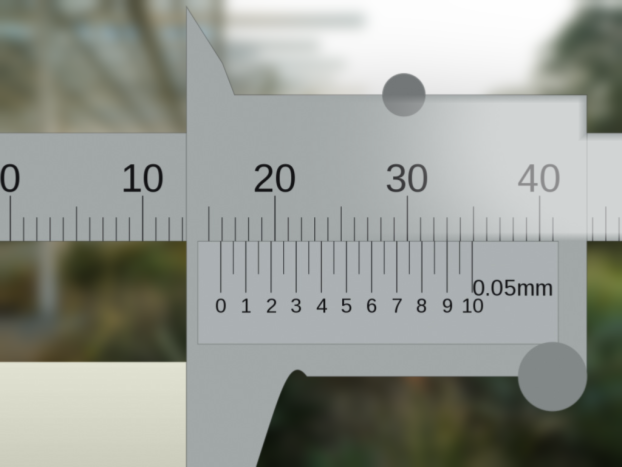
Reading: 15.9 (mm)
